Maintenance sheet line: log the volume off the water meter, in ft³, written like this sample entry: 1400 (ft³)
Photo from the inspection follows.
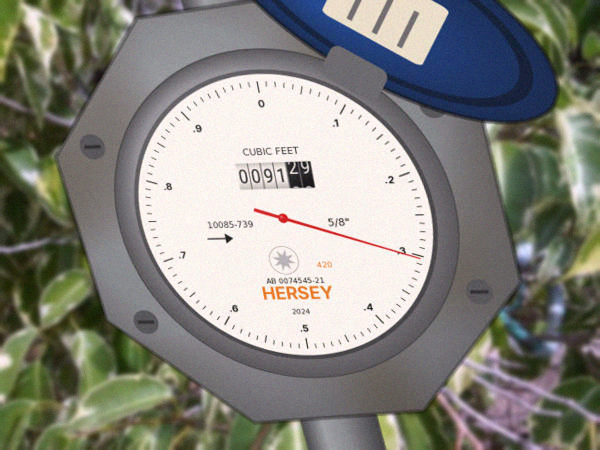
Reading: 9129.30 (ft³)
